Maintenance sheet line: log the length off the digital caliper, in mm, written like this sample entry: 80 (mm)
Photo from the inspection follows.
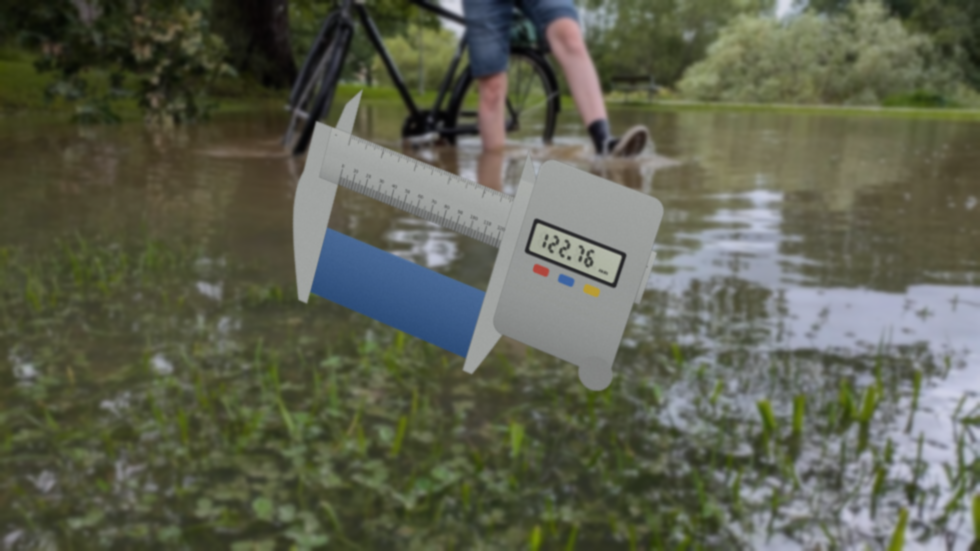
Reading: 122.76 (mm)
